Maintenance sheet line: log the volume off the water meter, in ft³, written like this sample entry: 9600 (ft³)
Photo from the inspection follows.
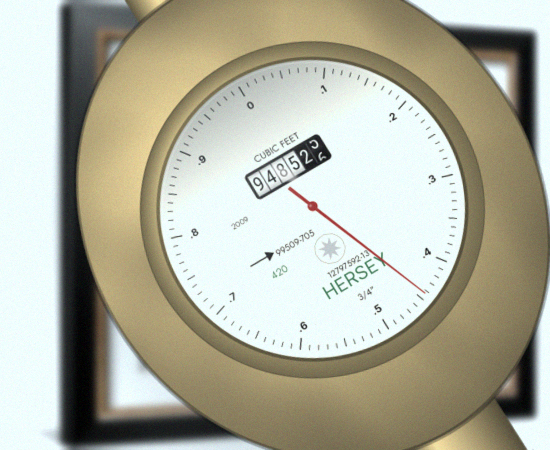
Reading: 948525.44 (ft³)
